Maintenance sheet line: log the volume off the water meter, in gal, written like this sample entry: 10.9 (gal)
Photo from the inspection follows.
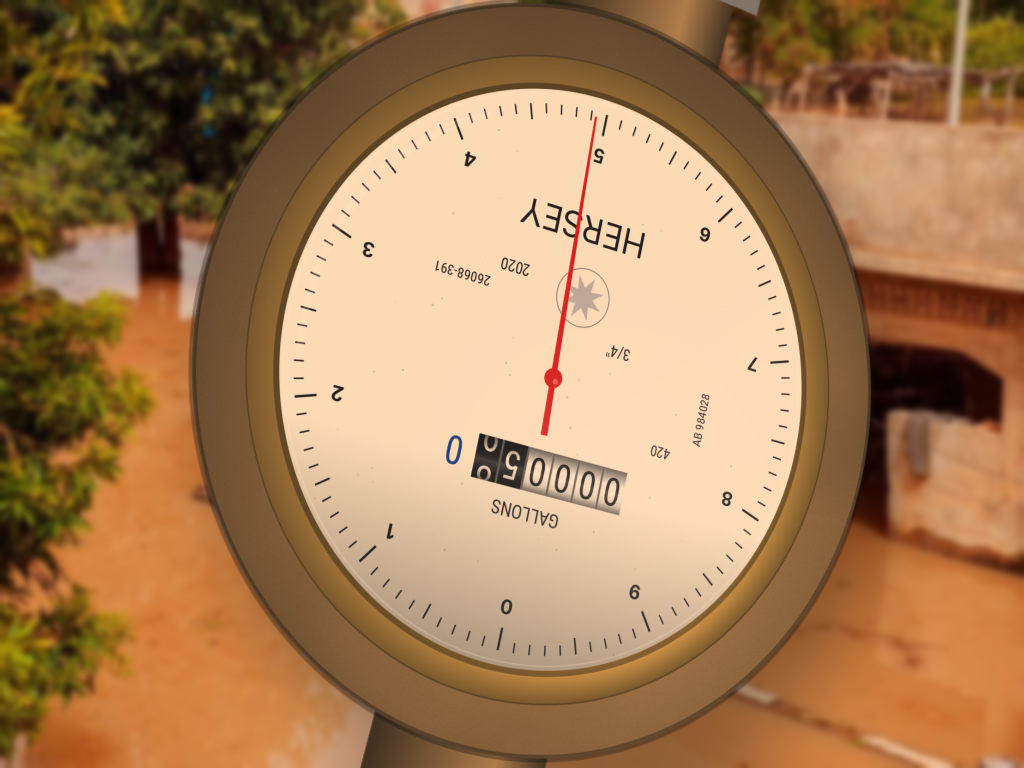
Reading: 584.9 (gal)
